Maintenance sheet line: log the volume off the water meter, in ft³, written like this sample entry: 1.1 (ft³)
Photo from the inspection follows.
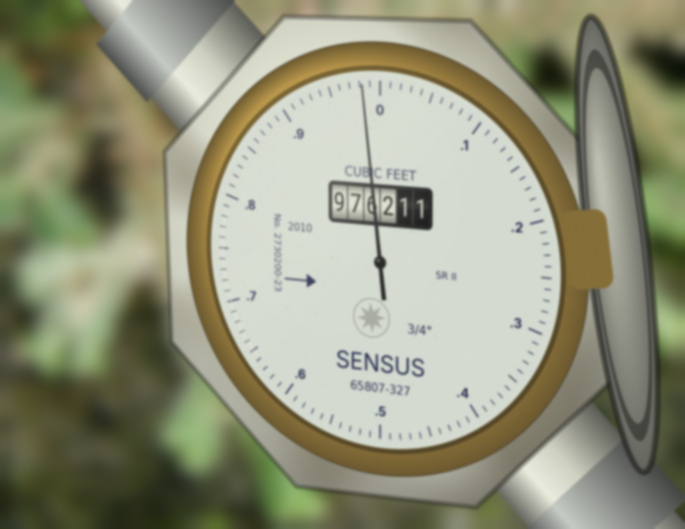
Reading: 976210.98 (ft³)
